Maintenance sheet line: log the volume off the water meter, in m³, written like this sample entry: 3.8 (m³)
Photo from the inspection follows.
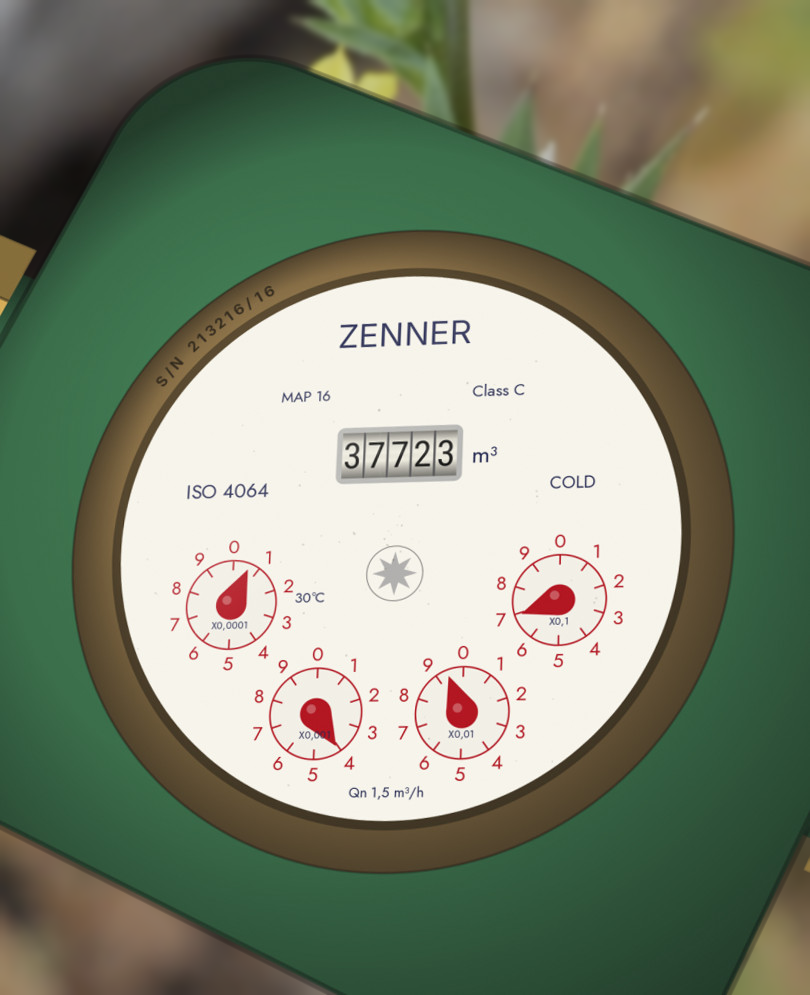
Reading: 37723.6940 (m³)
